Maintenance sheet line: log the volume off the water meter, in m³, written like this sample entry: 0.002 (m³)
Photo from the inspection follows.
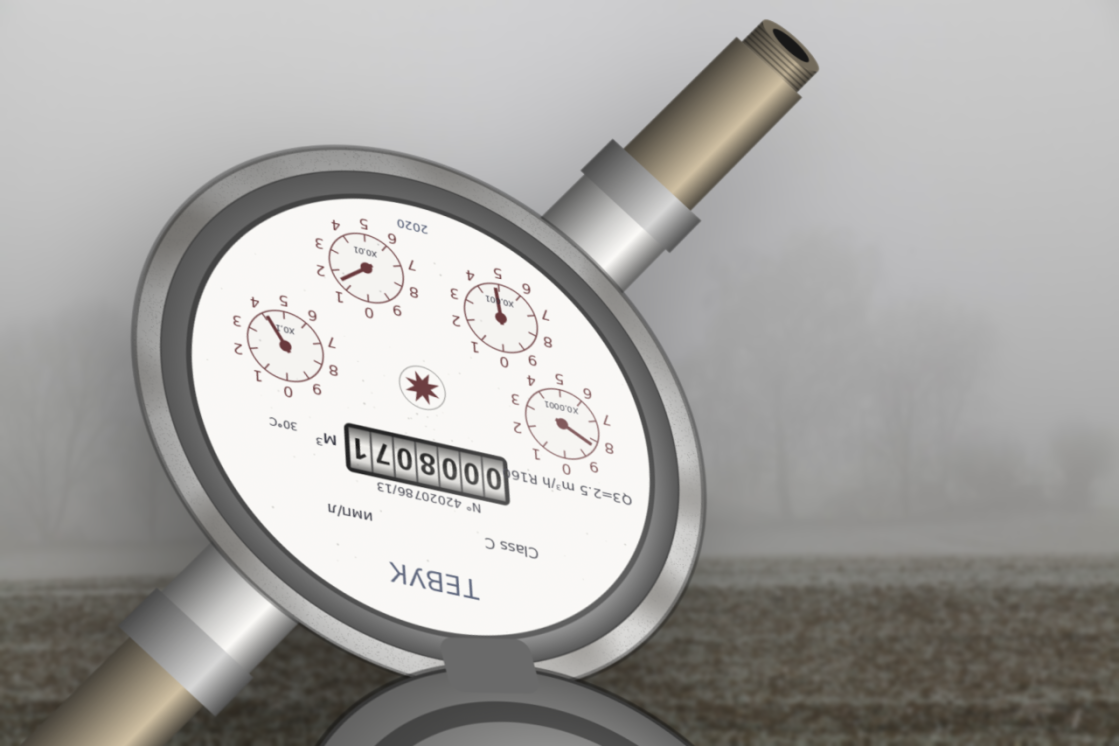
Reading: 8071.4148 (m³)
